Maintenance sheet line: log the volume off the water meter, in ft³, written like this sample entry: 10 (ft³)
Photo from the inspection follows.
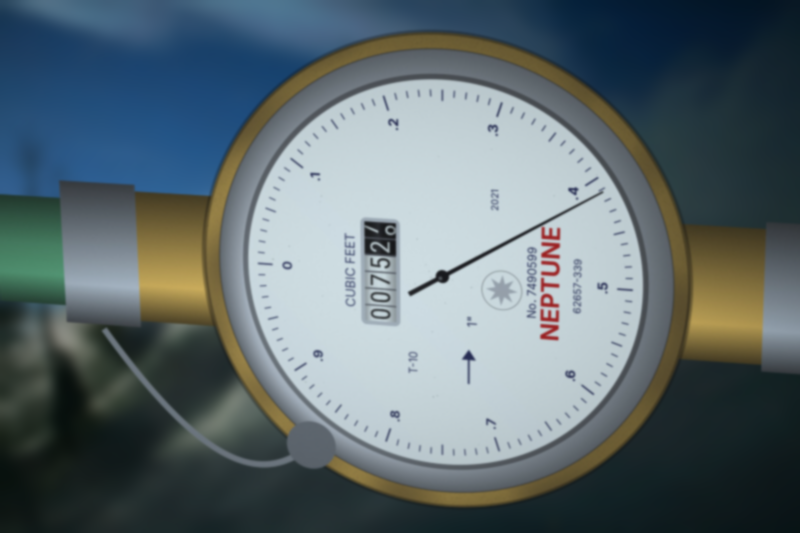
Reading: 7527.41 (ft³)
